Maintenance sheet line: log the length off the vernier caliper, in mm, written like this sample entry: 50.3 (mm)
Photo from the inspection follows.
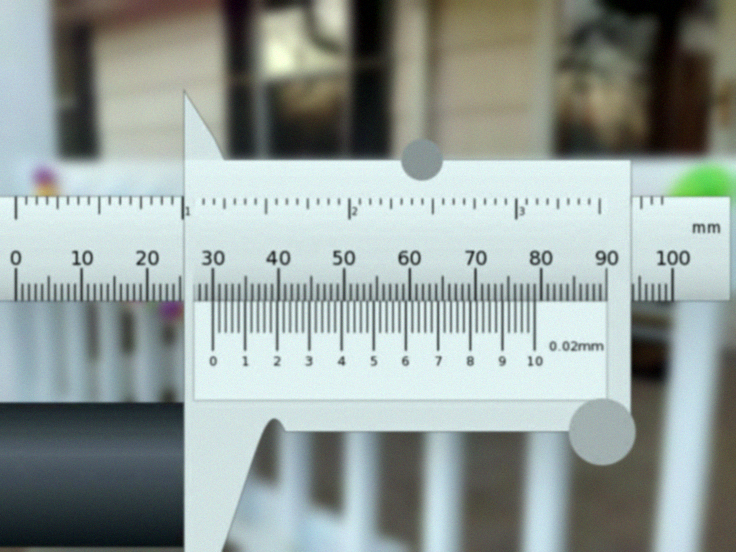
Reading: 30.0 (mm)
